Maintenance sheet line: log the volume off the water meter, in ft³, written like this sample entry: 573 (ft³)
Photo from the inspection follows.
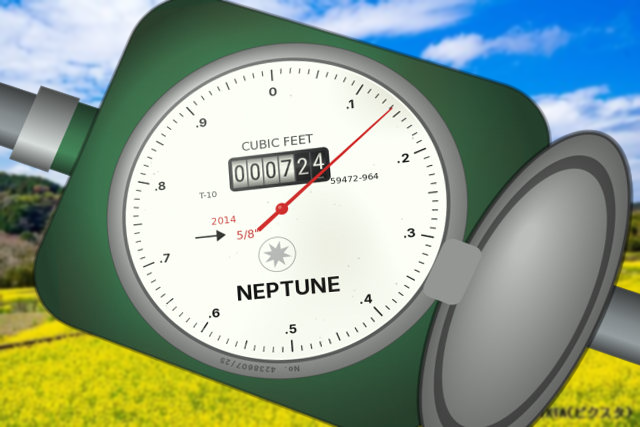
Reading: 724.14 (ft³)
